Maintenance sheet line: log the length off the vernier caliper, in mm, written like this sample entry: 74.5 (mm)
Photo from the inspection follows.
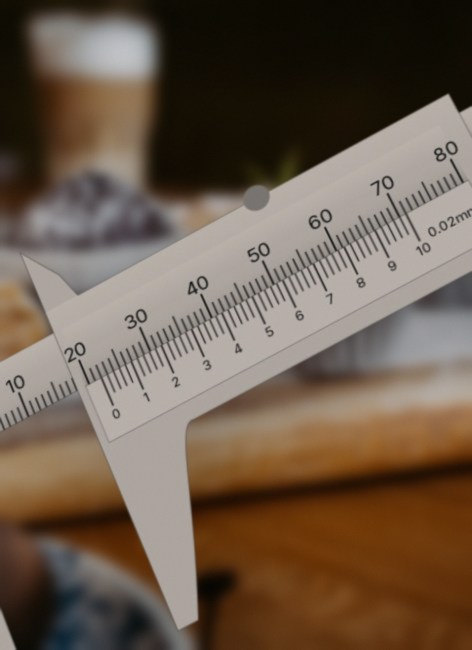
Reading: 22.0 (mm)
